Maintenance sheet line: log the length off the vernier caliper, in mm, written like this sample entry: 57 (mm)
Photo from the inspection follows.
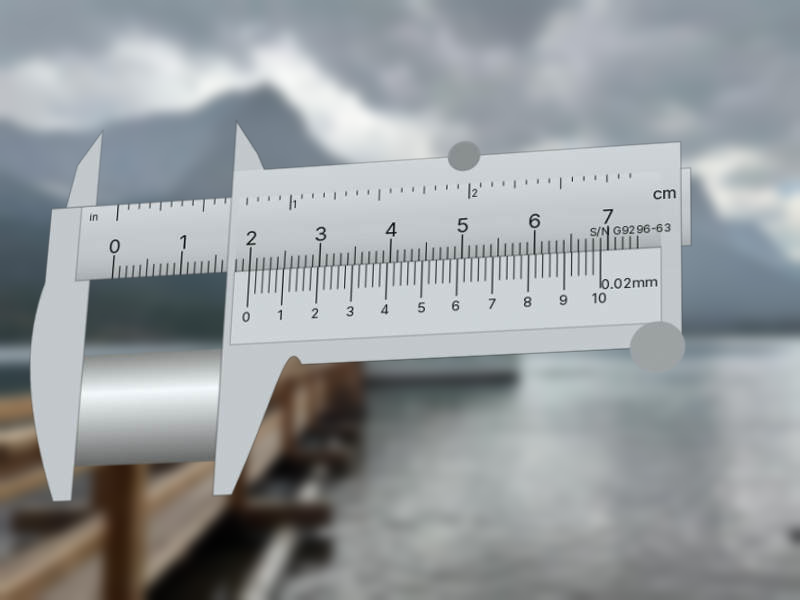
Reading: 20.0 (mm)
